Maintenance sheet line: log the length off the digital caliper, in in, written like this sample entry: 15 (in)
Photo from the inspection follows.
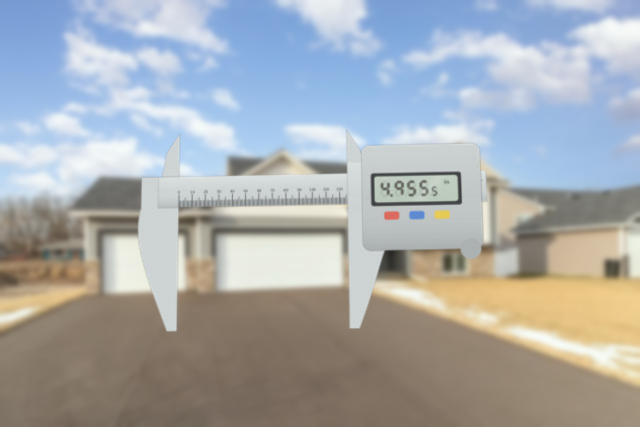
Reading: 4.9555 (in)
